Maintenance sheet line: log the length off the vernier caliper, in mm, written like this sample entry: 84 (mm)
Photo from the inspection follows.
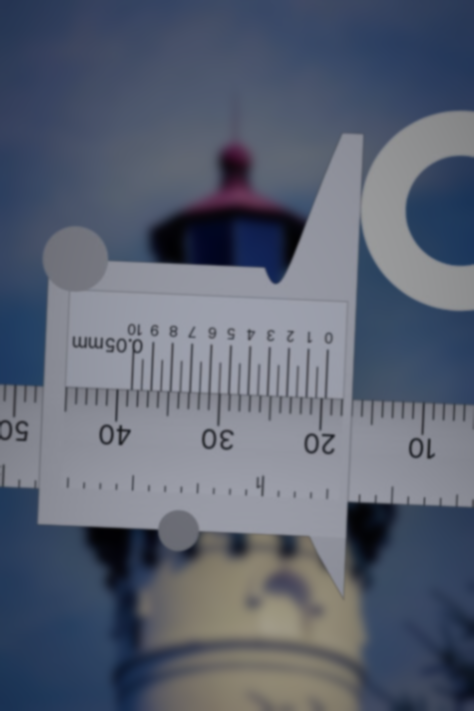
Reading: 19.6 (mm)
